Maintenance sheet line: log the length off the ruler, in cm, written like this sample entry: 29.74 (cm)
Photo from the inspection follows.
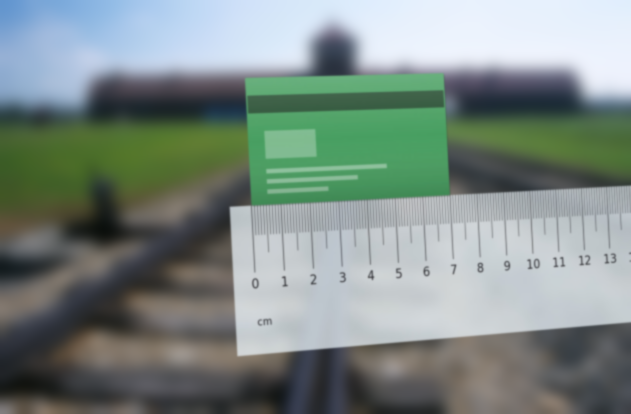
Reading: 7 (cm)
